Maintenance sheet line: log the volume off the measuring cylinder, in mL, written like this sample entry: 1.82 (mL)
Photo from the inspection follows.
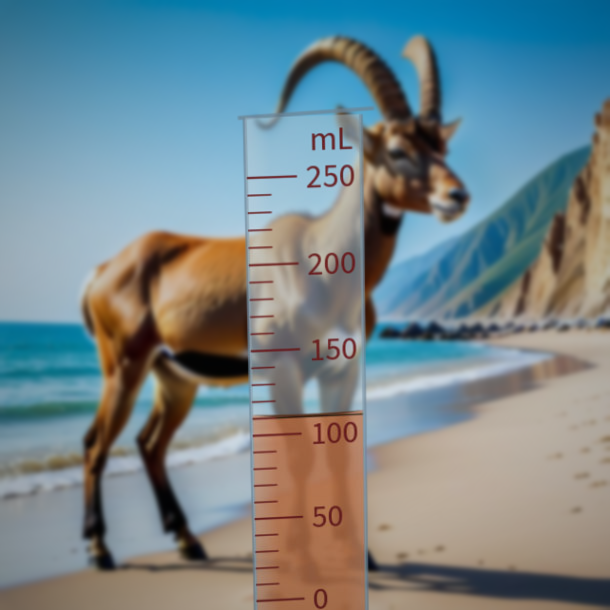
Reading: 110 (mL)
